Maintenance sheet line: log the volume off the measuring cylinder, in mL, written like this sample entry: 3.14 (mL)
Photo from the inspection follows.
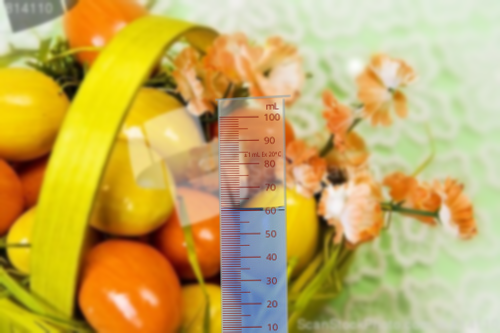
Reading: 60 (mL)
